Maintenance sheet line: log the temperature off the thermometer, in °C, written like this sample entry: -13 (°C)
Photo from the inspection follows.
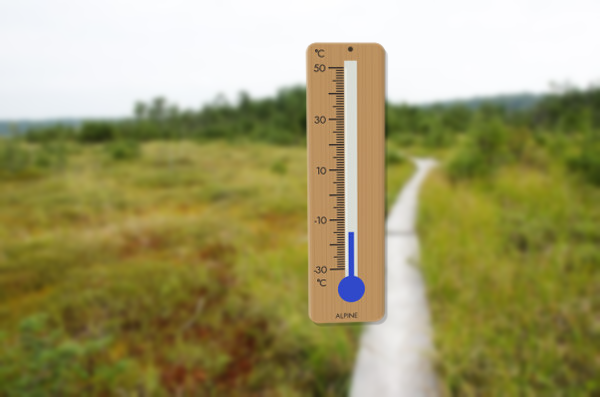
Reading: -15 (°C)
